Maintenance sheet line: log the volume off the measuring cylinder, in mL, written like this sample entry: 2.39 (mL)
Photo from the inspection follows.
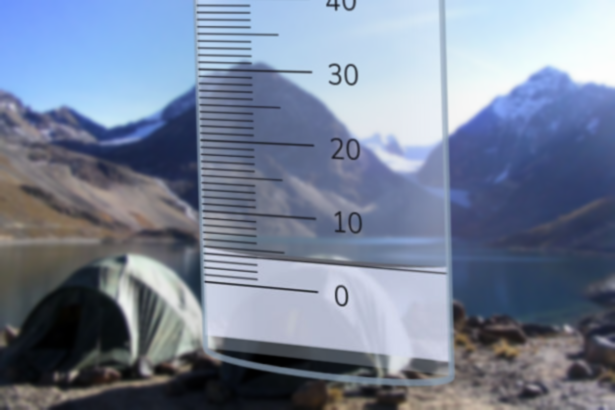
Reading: 4 (mL)
